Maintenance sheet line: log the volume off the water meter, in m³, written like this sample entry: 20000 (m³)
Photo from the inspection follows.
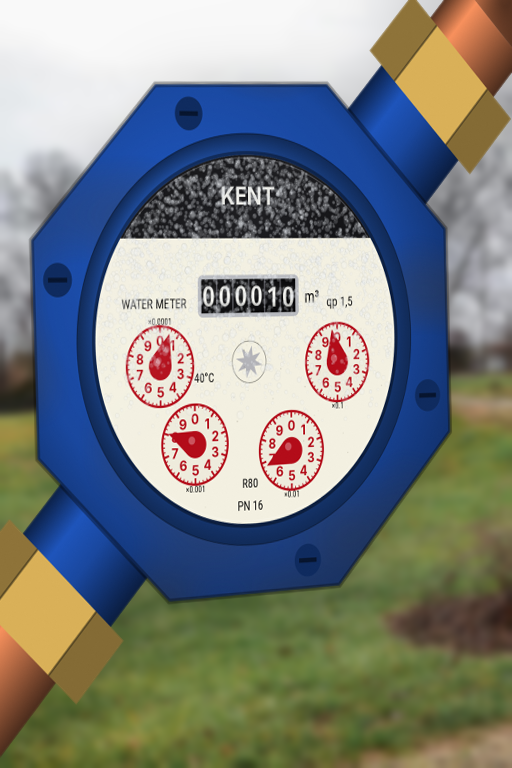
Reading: 9.9680 (m³)
